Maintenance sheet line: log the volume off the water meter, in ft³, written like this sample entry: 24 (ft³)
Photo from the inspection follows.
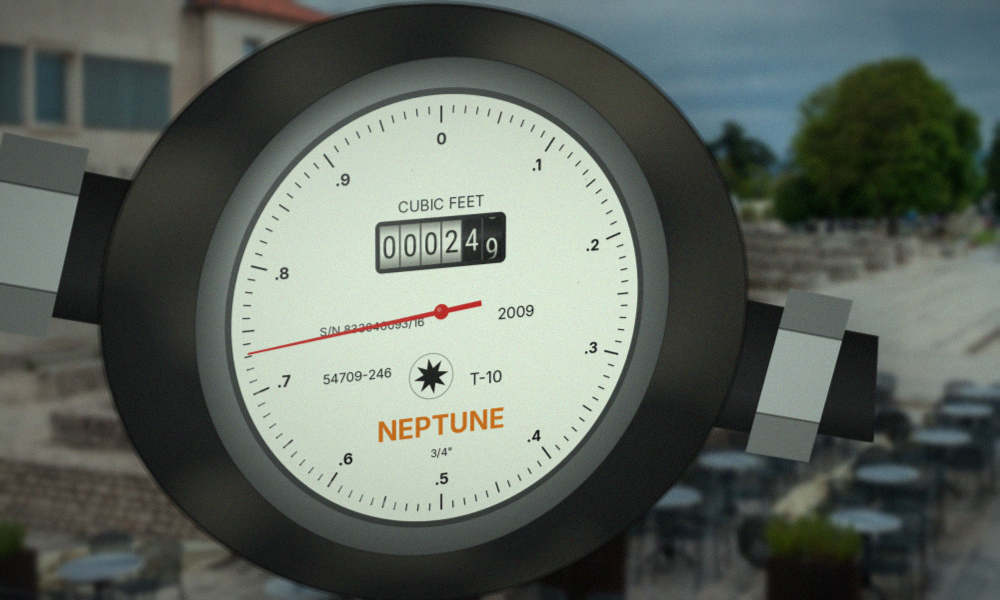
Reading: 248.73 (ft³)
